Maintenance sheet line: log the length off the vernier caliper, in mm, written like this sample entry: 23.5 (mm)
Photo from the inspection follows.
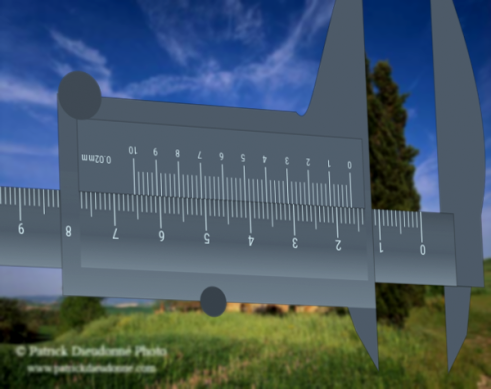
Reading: 16.5 (mm)
